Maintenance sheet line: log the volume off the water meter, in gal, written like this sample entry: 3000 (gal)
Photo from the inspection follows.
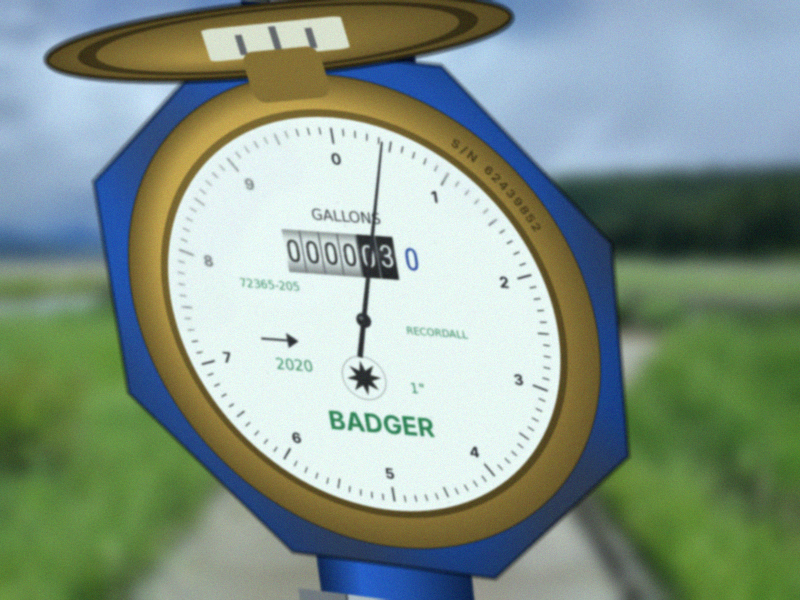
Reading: 30.4 (gal)
